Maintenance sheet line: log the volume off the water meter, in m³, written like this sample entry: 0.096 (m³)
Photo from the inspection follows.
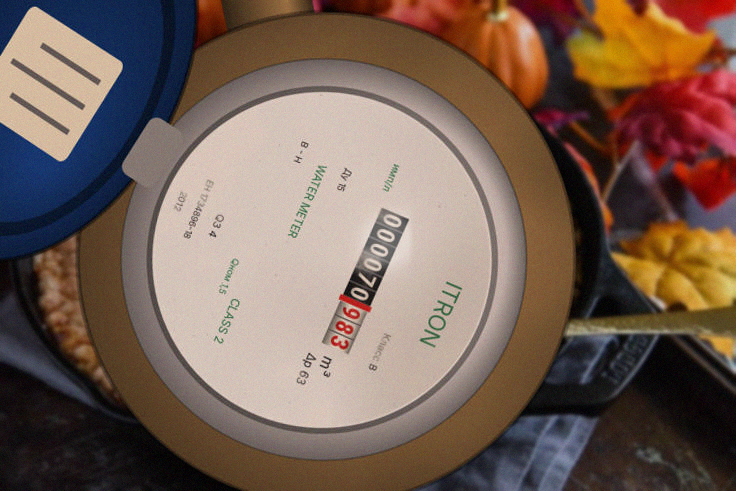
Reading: 70.983 (m³)
